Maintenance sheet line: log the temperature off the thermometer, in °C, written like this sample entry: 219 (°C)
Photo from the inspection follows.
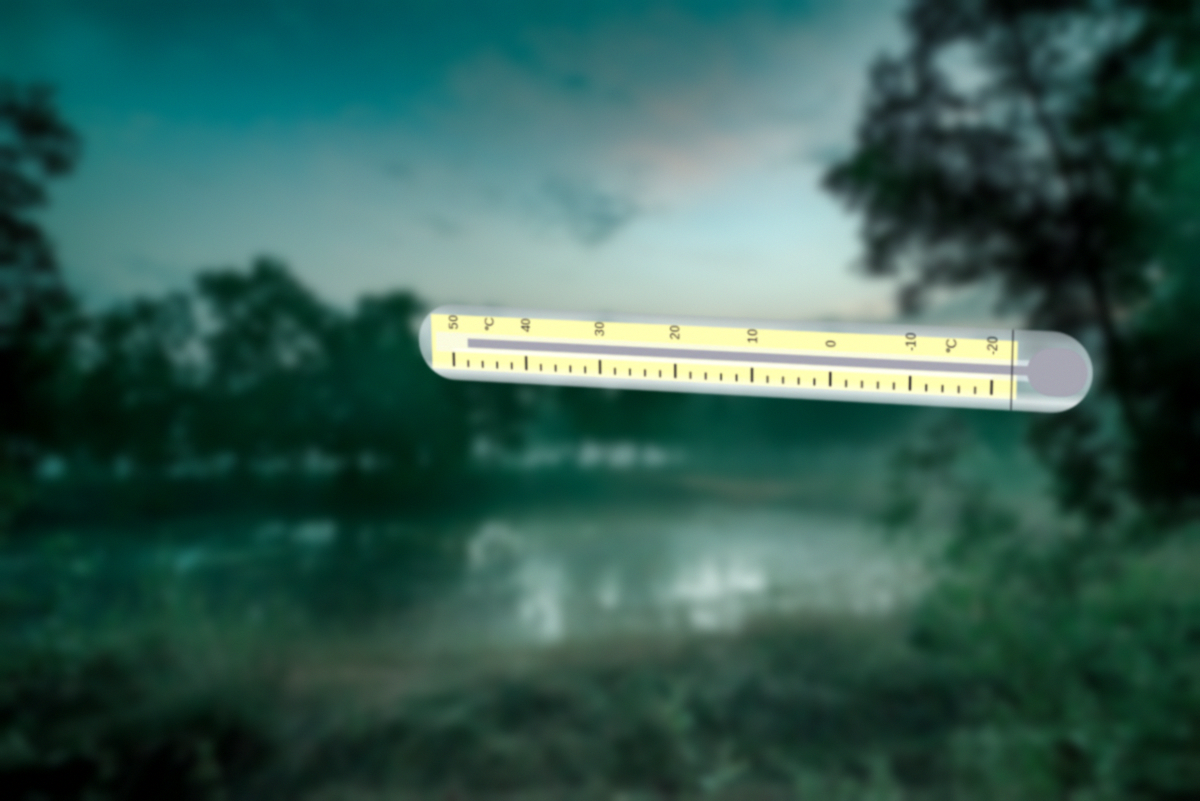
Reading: 48 (°C)
